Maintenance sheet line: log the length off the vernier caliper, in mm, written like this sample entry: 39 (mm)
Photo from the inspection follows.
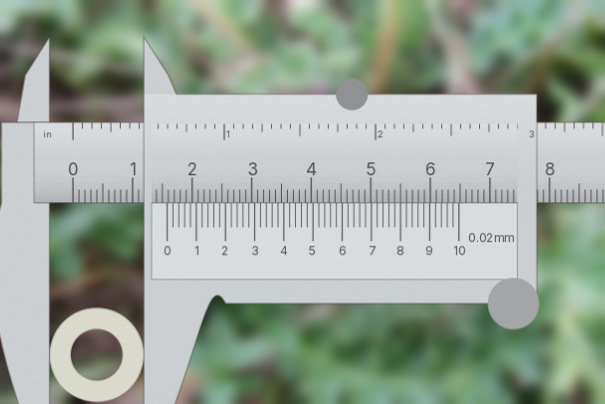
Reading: 15.8 (mm)
